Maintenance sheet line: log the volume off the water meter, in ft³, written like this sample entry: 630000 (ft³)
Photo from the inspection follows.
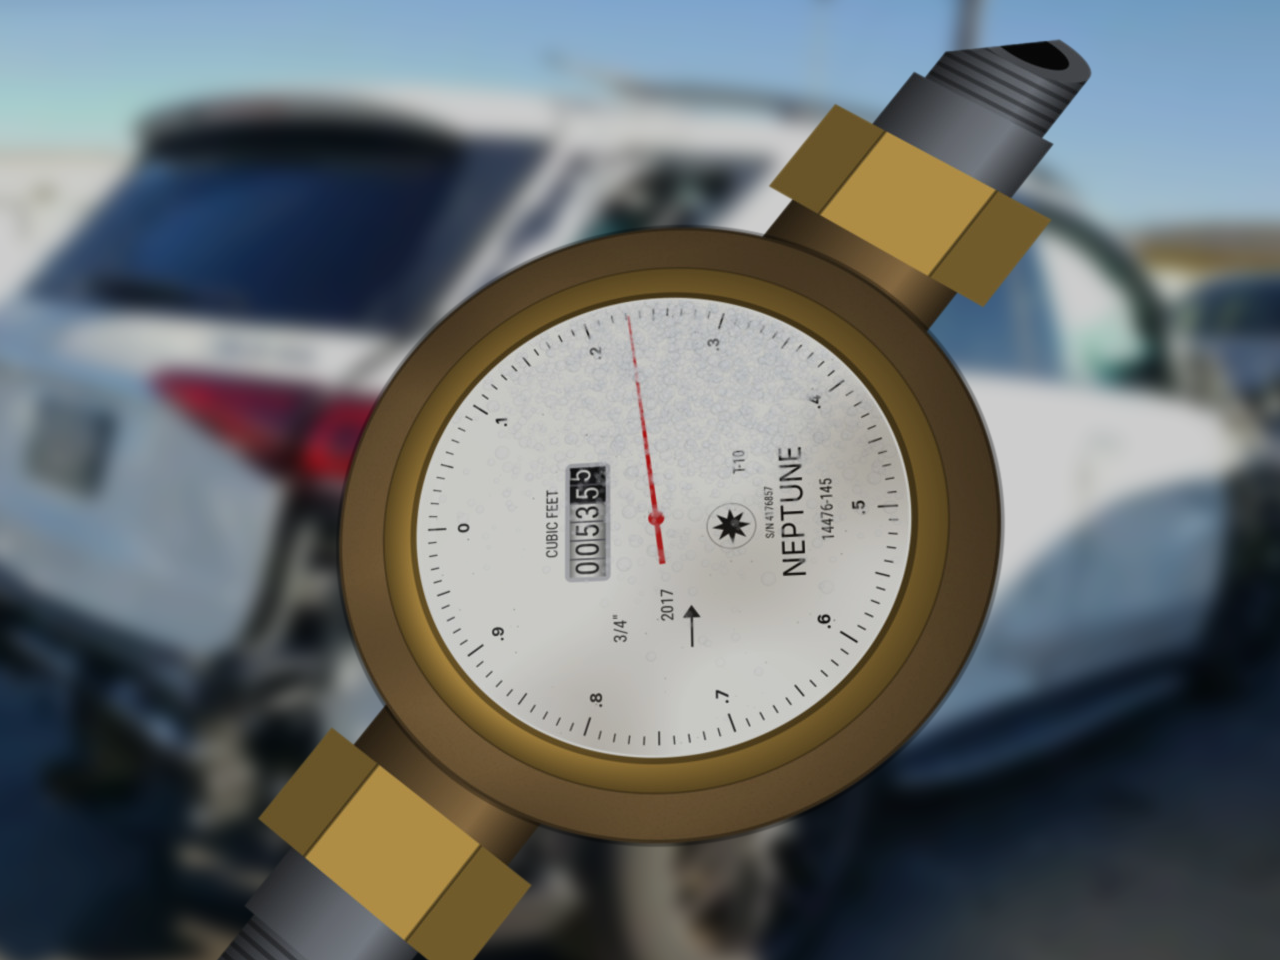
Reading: 5355.23 (ft³)
